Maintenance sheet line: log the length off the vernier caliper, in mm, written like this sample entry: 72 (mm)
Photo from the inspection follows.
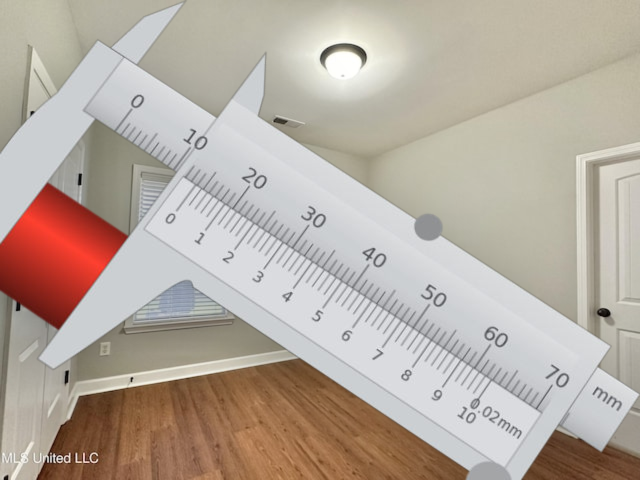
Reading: 13.8 (mm)
